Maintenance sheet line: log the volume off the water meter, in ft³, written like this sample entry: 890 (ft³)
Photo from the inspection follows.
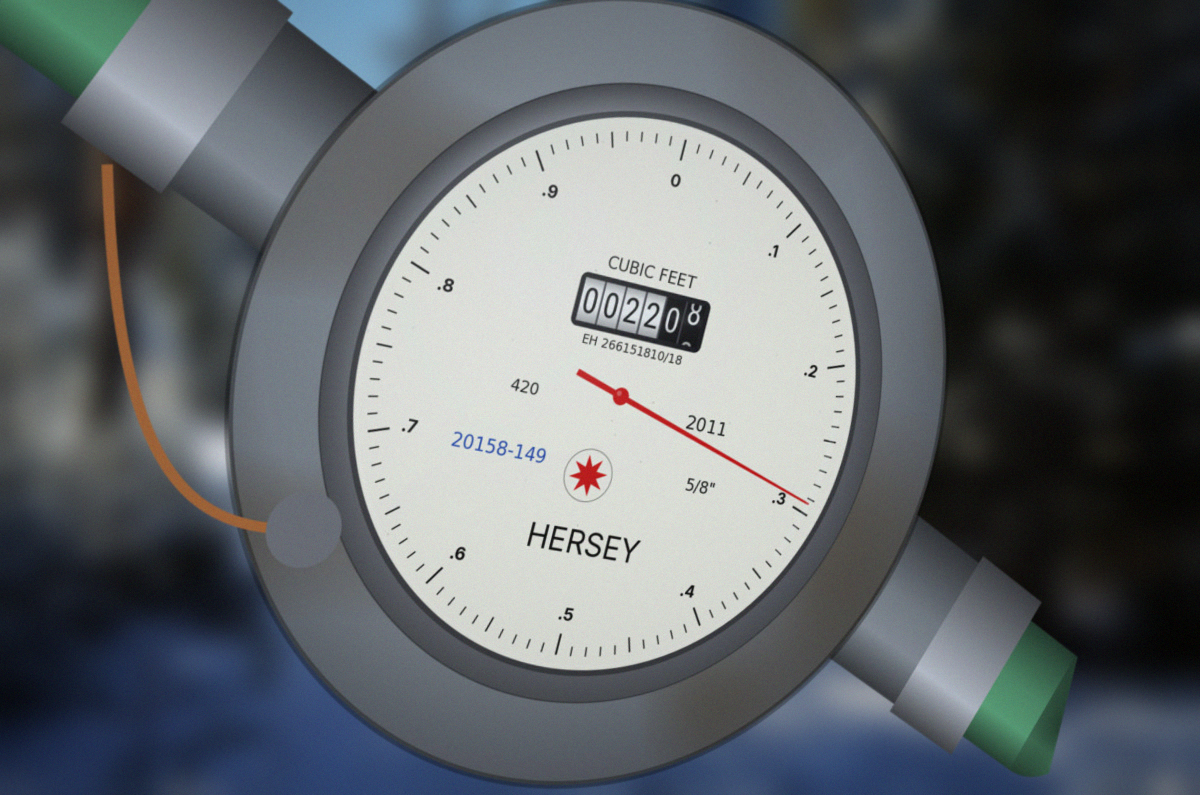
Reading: 2208.29 (ft³)
